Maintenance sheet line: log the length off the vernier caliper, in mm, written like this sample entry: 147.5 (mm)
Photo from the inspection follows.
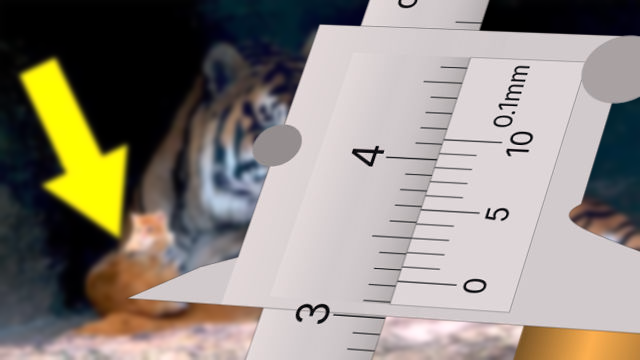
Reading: 32.3 (mm)
